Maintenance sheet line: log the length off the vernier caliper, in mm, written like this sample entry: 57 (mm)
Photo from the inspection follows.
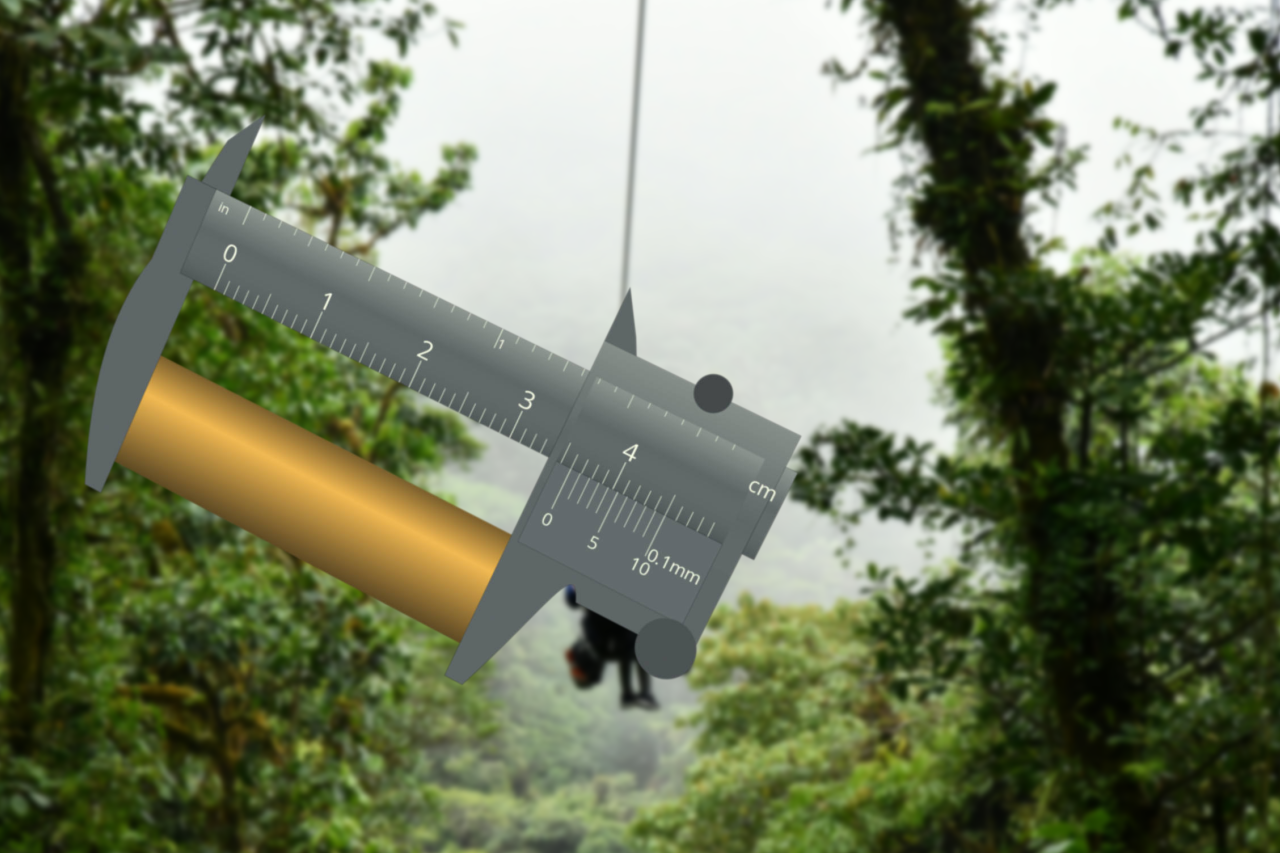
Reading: 36.0 (mm)
